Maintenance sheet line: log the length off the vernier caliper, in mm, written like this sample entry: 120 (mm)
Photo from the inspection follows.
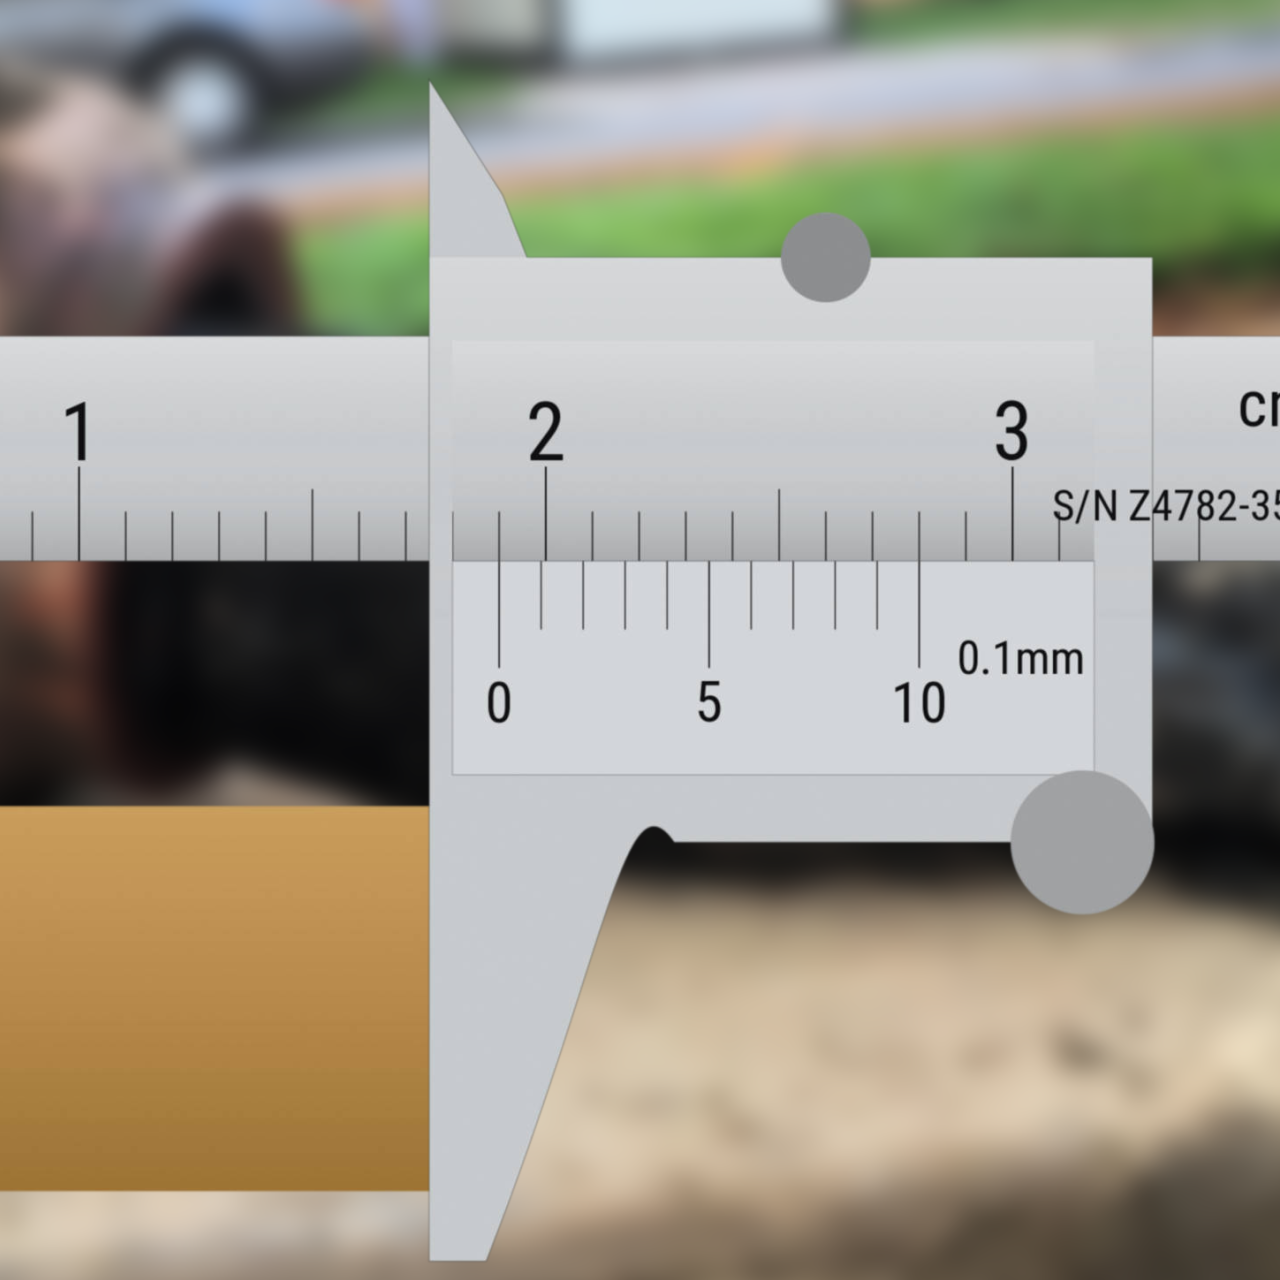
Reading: 19.0 (mm)
